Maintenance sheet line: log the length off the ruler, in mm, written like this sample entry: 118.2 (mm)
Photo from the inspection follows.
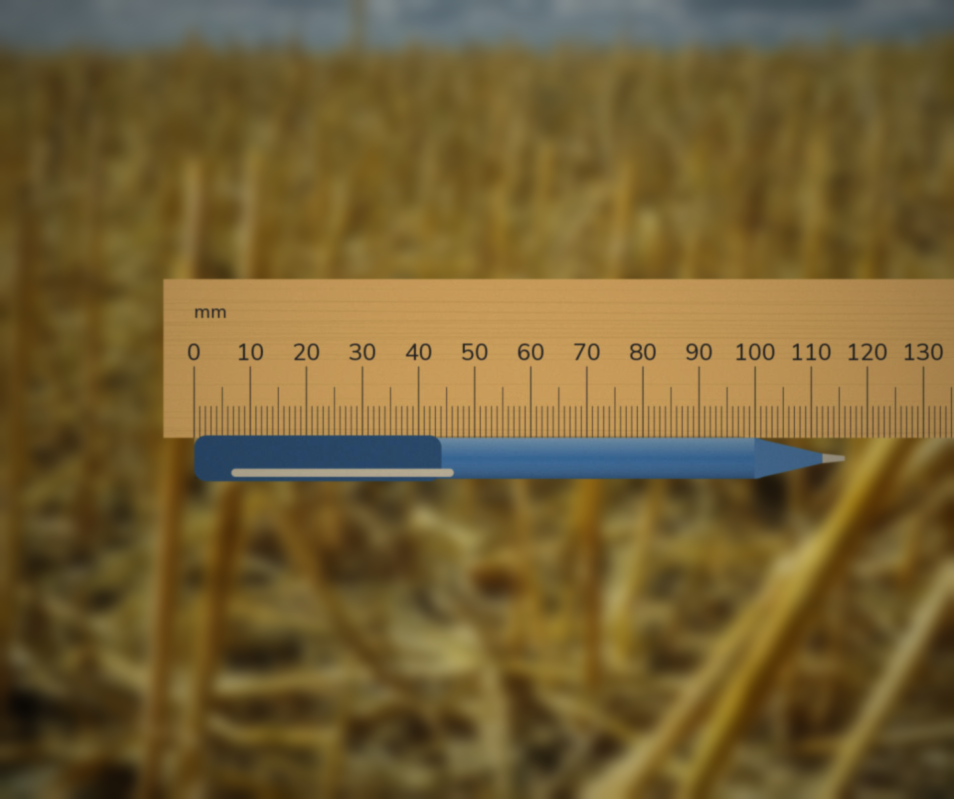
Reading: 116 (mm)
